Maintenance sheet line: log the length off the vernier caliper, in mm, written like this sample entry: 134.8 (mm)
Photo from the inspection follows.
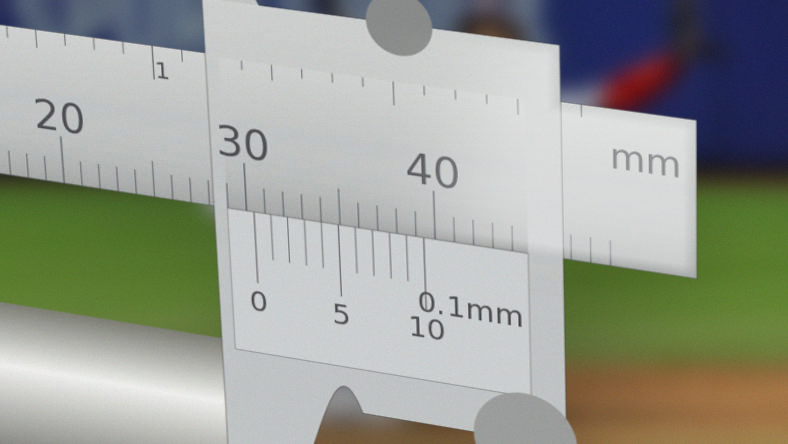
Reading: 30.4 (mm)
